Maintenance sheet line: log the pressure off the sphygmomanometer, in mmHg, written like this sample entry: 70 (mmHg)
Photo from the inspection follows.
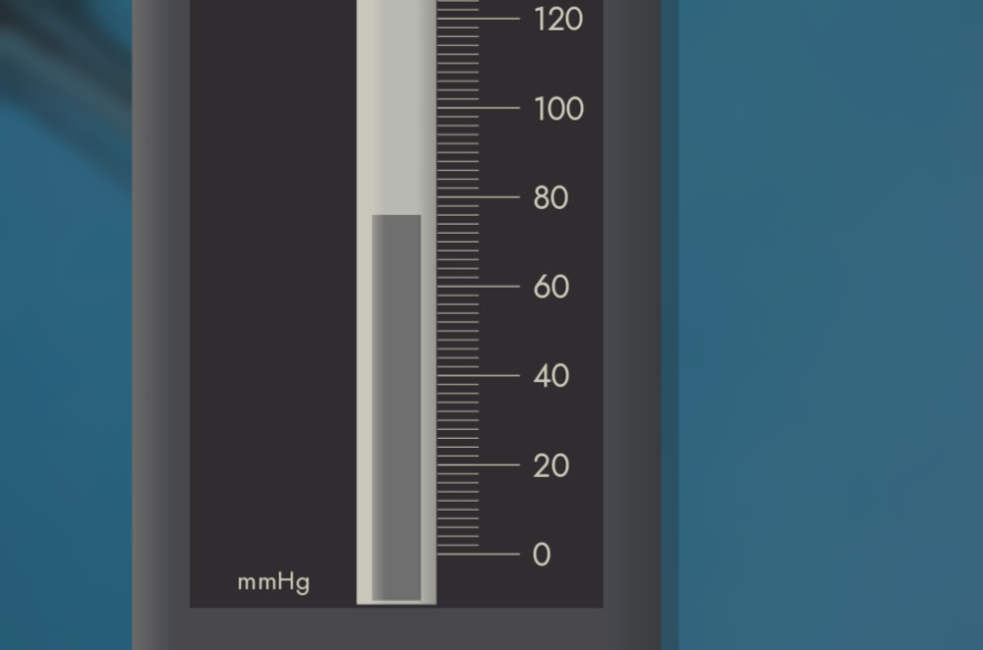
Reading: 76 (mmHg)
